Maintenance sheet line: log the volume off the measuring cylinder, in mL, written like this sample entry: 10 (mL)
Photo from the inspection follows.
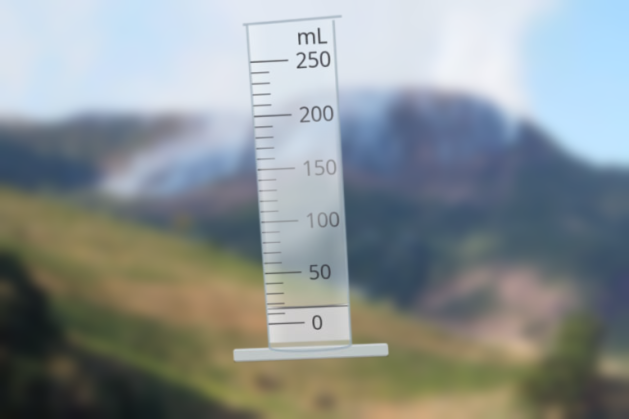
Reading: 15 (mL)
